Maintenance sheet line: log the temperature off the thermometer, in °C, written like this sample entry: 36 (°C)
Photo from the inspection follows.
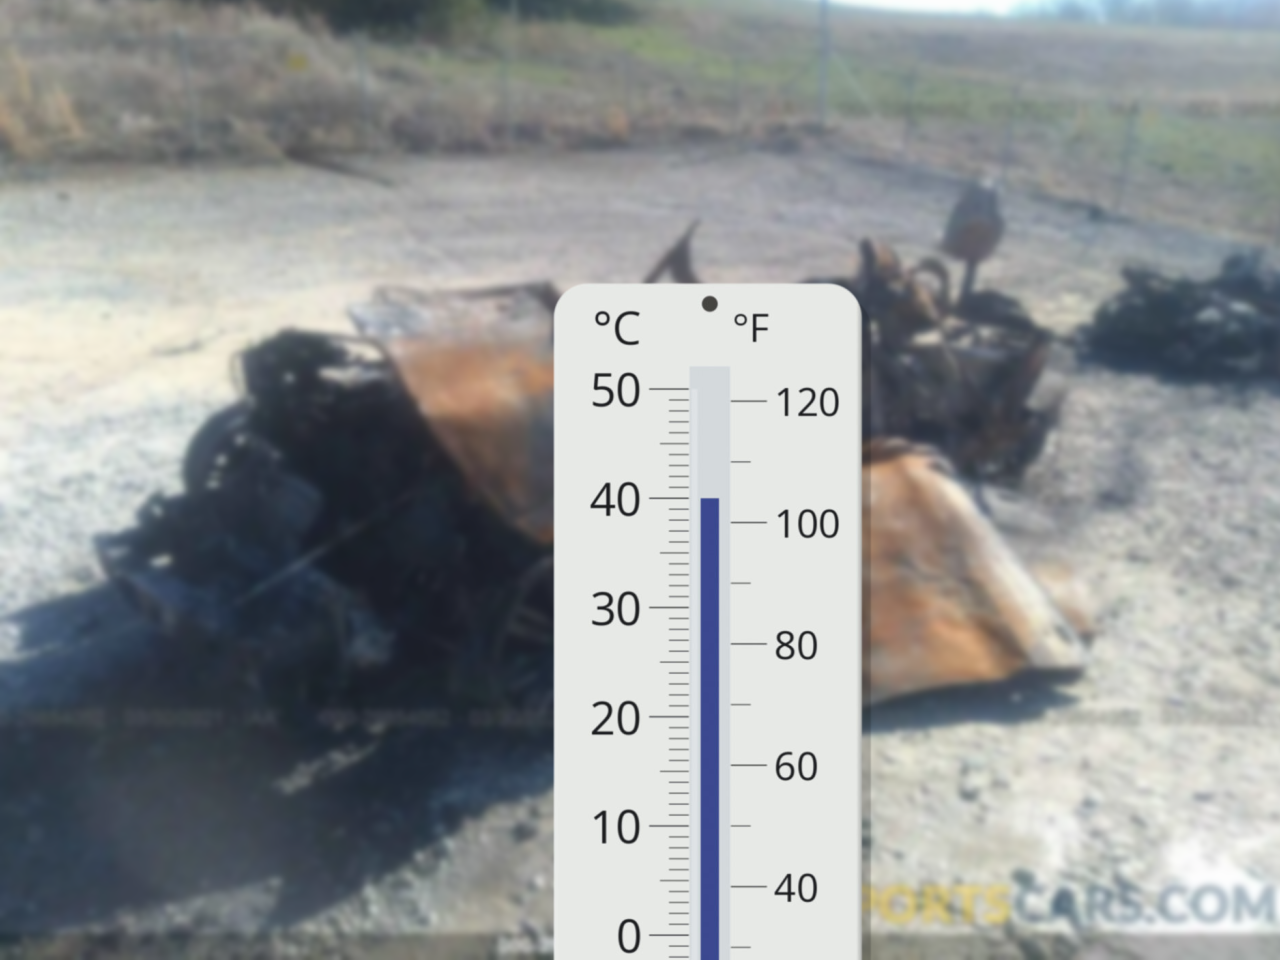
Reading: 40 (°C)
